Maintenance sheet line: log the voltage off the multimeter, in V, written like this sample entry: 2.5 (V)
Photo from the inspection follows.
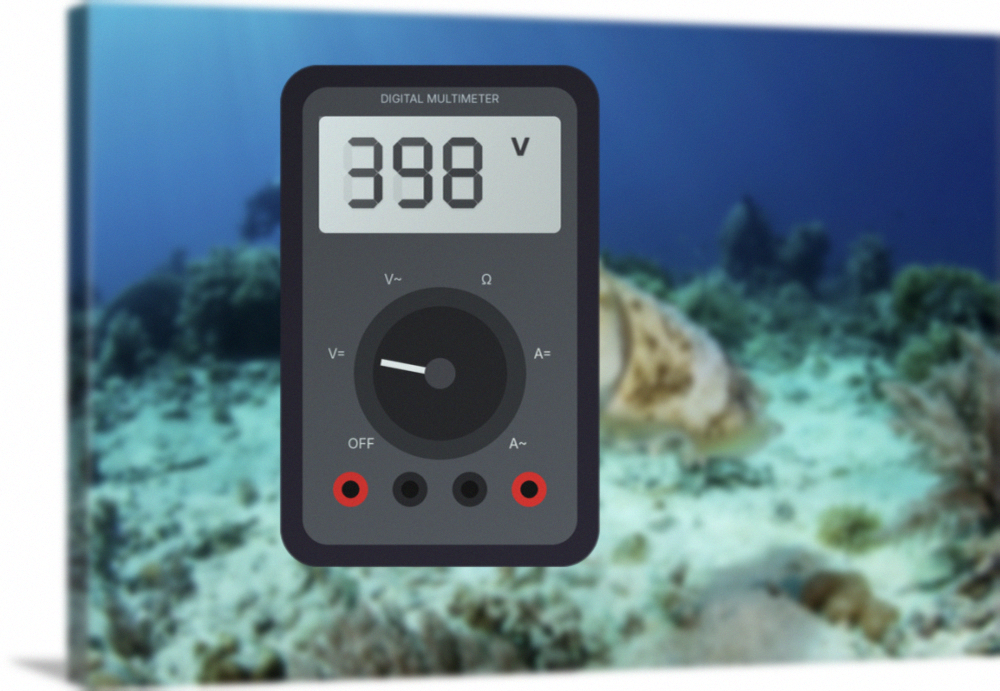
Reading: 398 (V)
